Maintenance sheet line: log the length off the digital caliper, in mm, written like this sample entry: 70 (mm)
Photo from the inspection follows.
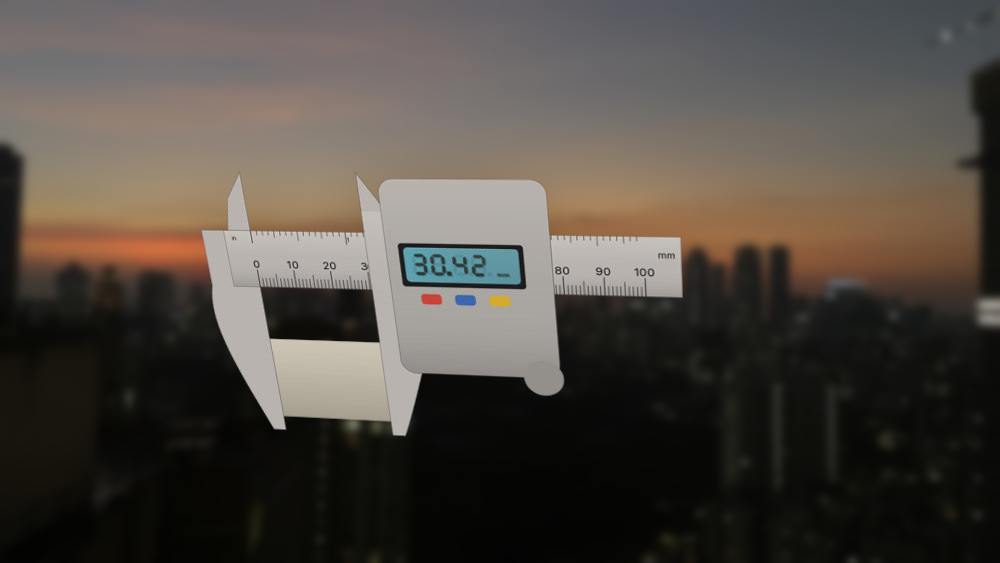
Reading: 30.42 (mm)
